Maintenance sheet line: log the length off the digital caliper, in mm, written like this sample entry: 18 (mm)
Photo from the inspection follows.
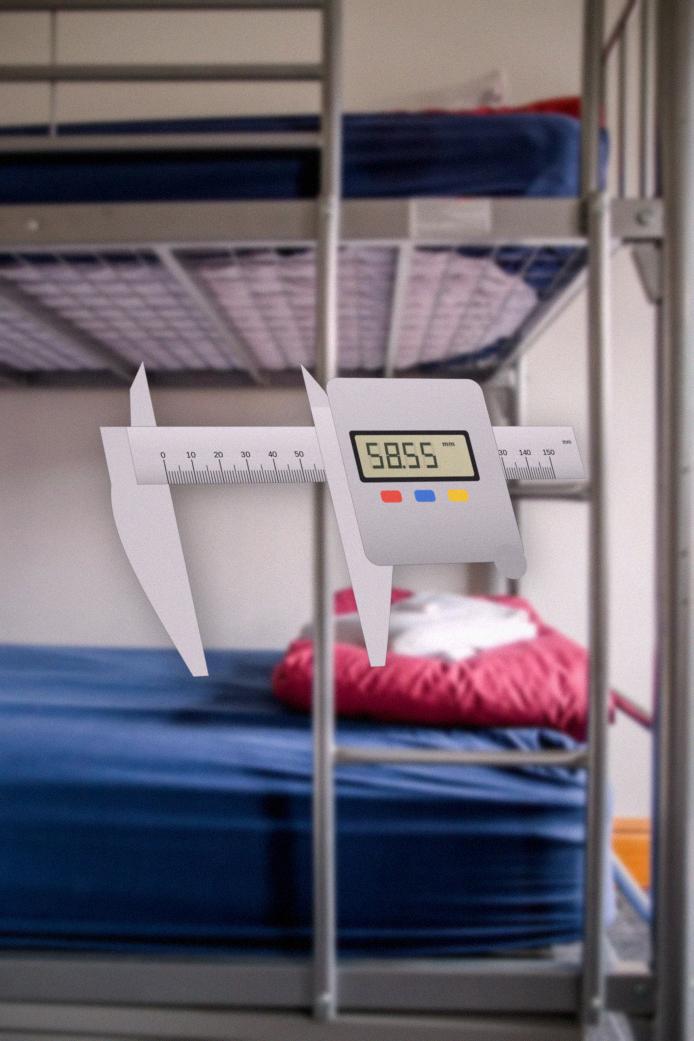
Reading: 58.55 (mm)
